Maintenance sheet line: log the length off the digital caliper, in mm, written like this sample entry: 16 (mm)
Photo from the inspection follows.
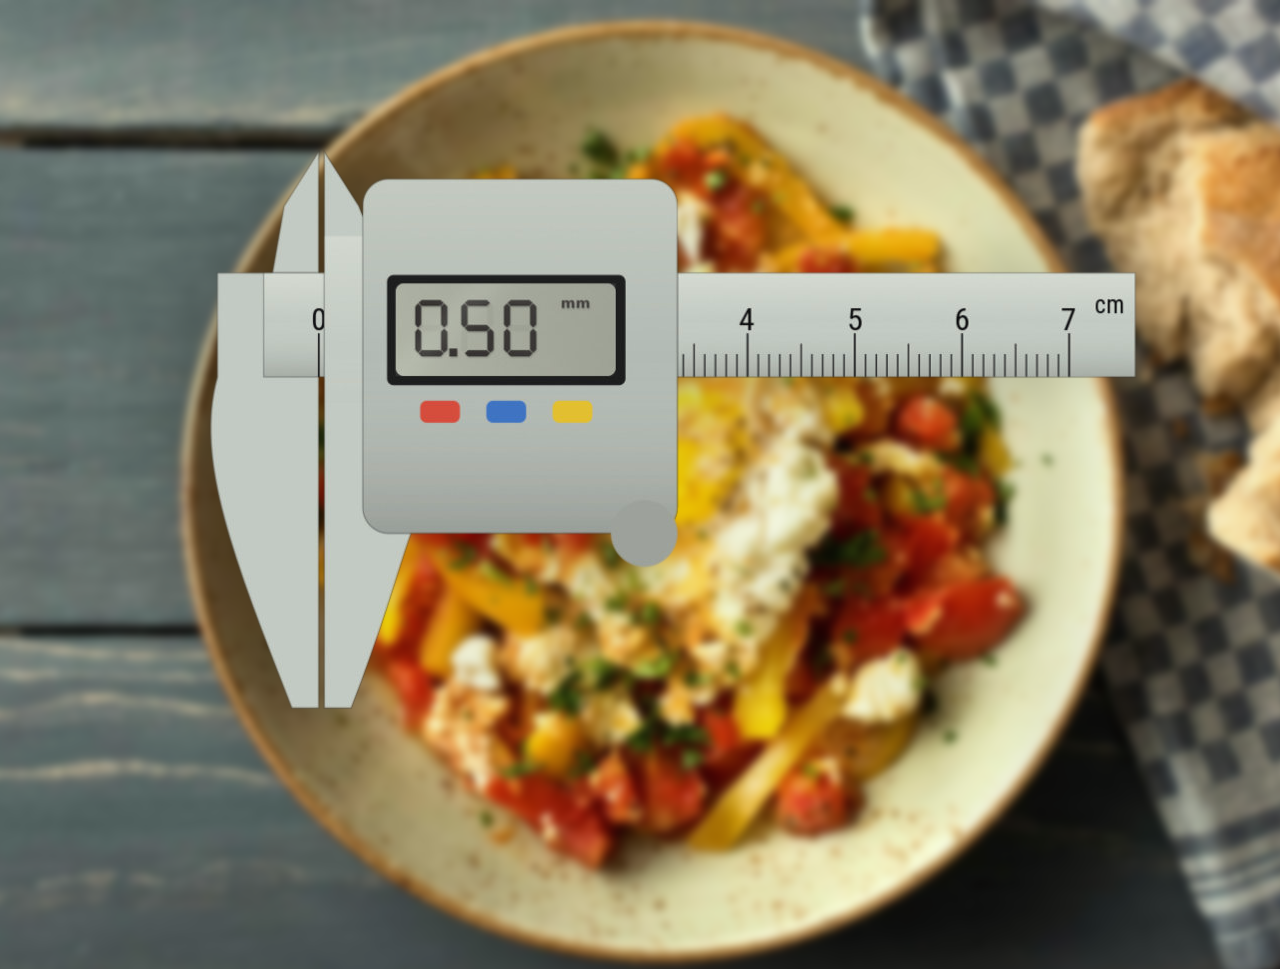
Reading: 0.50 (mm)
